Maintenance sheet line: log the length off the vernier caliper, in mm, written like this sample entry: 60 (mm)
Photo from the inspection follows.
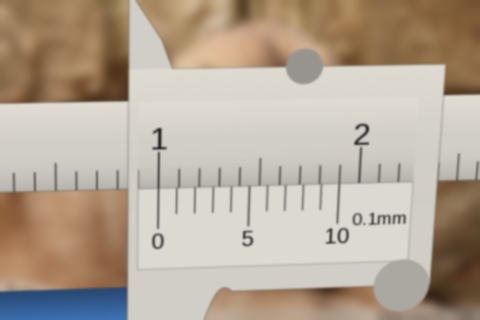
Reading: 10.0 (mm)
